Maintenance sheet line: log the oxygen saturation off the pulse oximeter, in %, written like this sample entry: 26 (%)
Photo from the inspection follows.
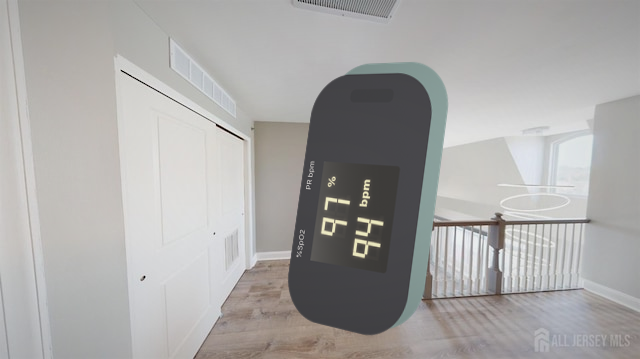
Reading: 97 (%)
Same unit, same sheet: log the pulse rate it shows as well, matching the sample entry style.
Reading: 94 (bpm)
